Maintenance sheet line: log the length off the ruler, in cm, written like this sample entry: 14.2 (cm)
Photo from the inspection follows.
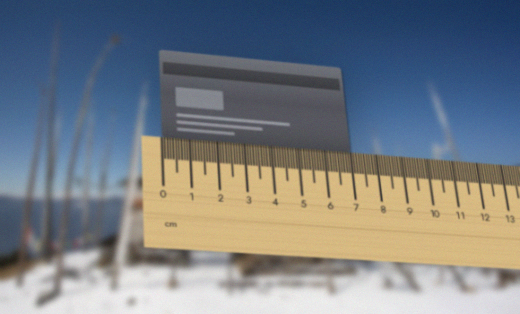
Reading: 7 (cm)
